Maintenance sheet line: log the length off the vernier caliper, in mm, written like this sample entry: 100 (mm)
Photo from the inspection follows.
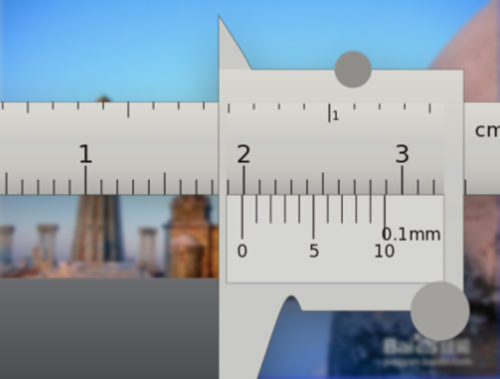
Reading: 19.9 (mm)
